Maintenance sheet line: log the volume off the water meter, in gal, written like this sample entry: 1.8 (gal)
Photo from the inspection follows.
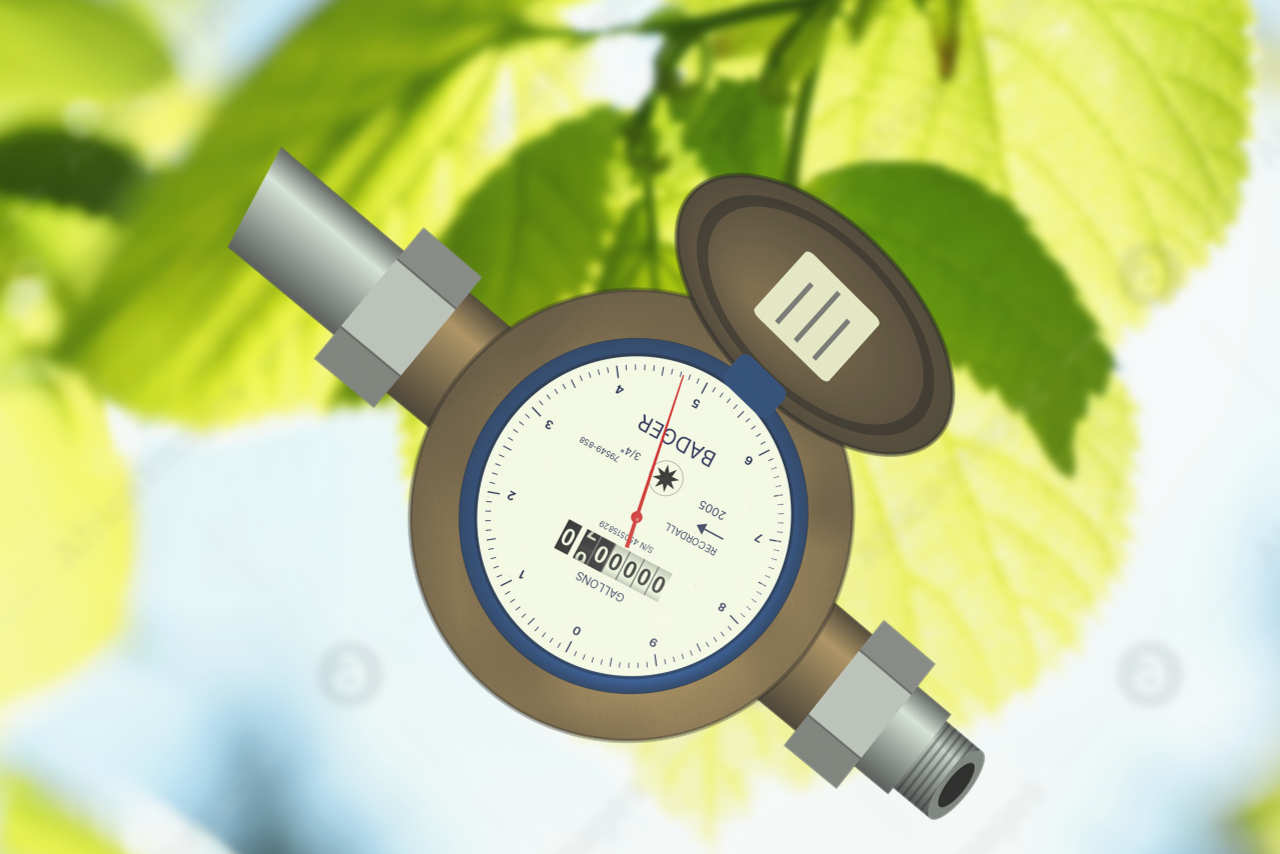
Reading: 64.7 (gal)
